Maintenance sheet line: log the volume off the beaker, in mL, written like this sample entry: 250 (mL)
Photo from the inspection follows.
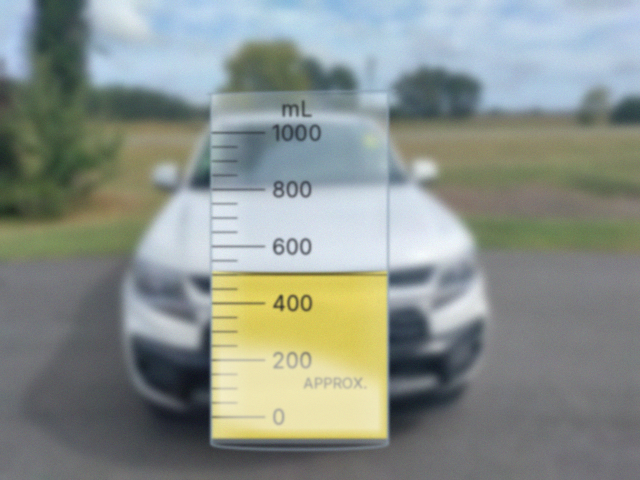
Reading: 500 (mL)
